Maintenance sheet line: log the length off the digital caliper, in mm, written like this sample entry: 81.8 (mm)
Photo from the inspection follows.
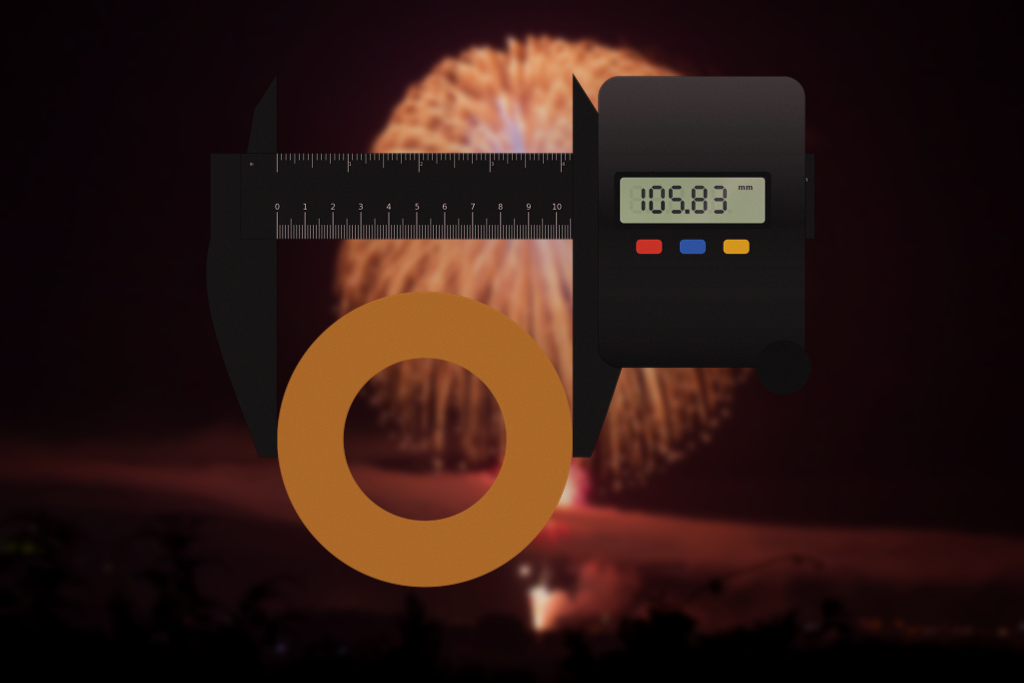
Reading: 105.83 (mm)
